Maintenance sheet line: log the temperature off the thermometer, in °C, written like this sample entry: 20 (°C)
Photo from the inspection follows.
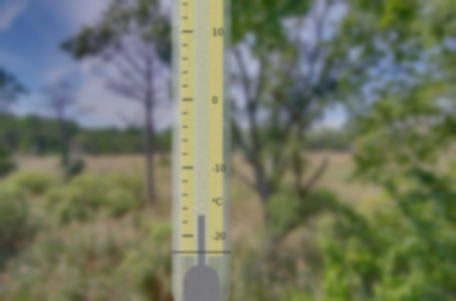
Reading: -17 (°C)
